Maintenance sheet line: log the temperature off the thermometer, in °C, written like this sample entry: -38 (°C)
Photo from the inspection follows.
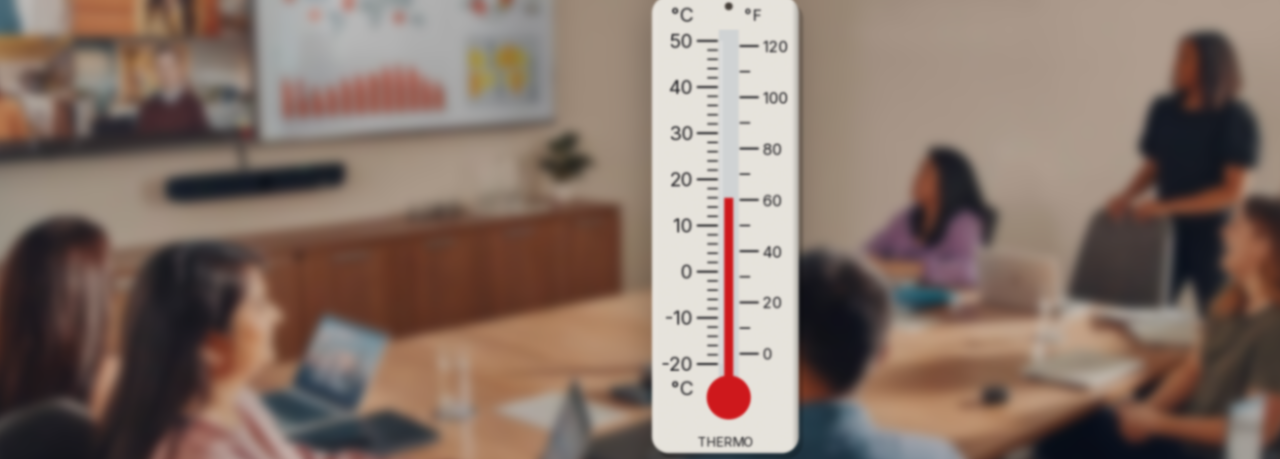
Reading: 16 (°C)
